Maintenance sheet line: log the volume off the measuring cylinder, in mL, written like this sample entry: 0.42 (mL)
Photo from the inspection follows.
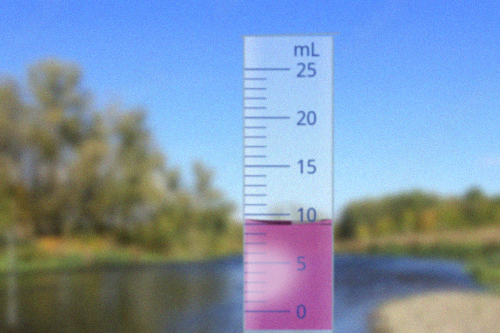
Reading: 9 (mL)
